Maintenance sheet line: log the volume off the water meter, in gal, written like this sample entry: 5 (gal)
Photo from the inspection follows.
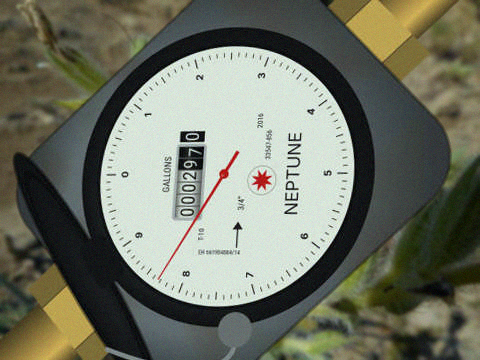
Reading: 2968.3 (gal)
